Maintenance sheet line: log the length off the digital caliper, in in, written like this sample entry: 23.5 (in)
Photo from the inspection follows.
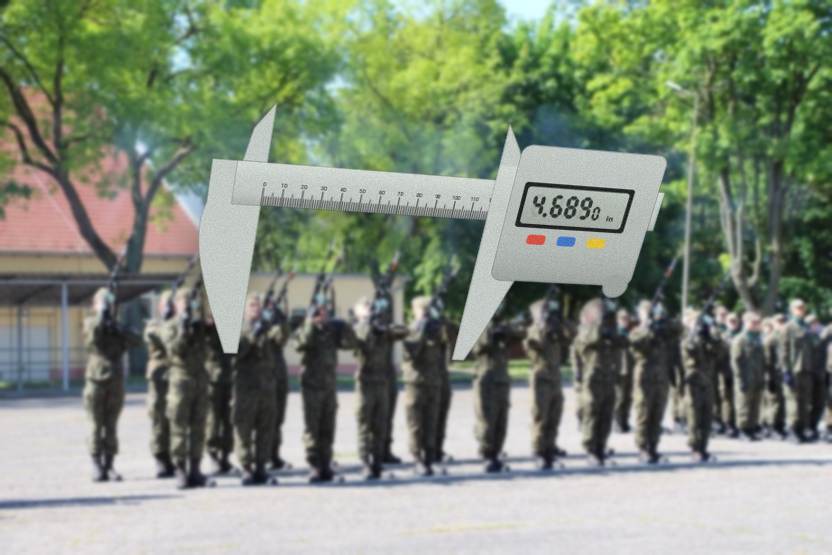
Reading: 4.6890 (in)
